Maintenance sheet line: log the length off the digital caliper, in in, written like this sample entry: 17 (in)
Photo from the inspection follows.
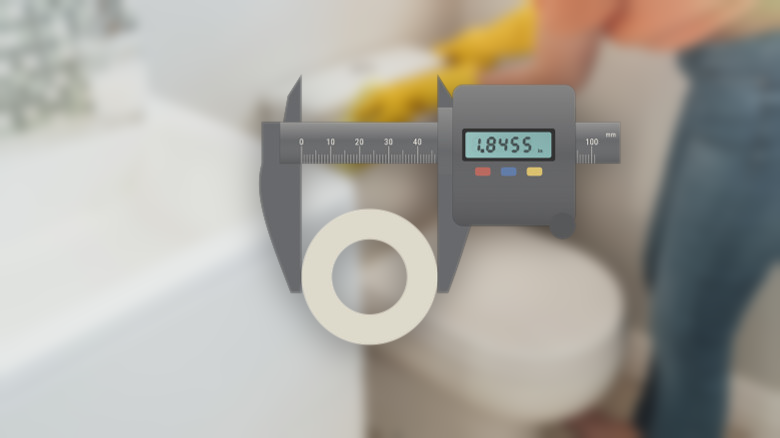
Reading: 1.8455 (in)
